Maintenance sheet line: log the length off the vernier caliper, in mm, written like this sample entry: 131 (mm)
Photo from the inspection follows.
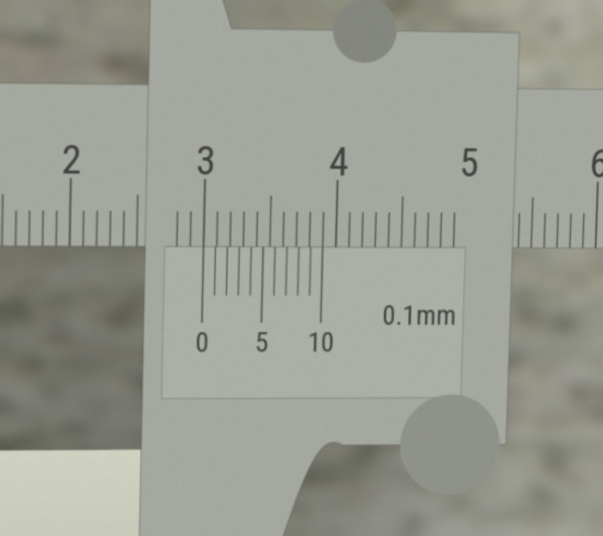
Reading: 30.0 (mm)
